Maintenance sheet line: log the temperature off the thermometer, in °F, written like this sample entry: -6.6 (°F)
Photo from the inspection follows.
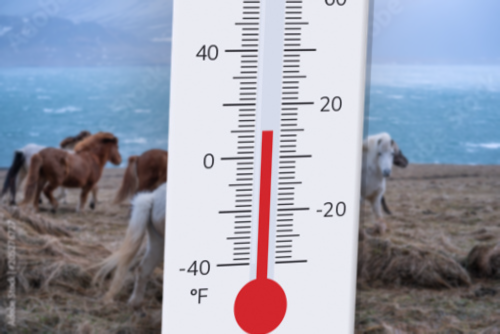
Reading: 10 (°F)
